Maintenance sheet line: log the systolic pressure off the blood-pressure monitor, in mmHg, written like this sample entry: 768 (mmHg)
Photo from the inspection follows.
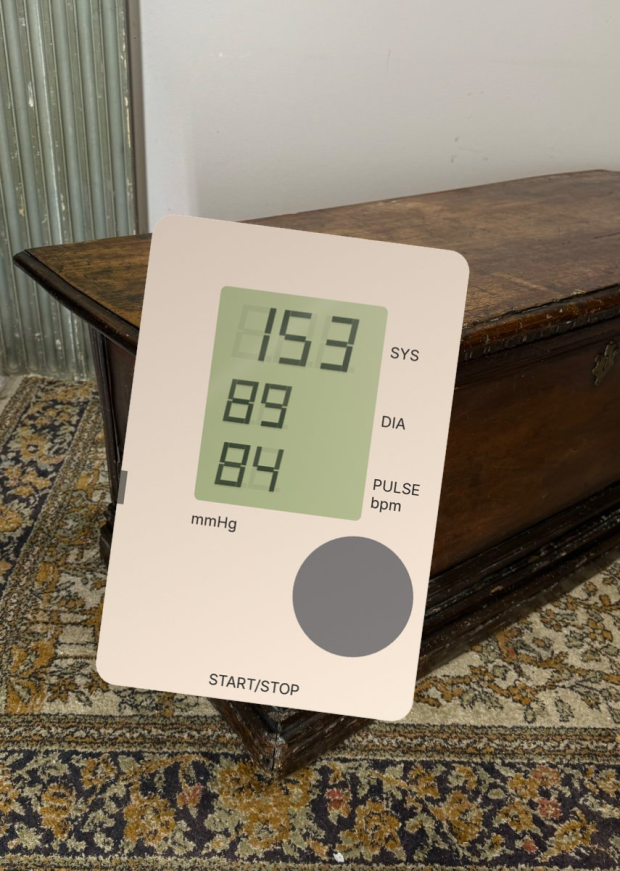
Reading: 153 (mmHg)
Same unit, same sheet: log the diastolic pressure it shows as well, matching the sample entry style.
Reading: 89 (mmHg)
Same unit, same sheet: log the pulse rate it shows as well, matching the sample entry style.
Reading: 84 (bpm)
